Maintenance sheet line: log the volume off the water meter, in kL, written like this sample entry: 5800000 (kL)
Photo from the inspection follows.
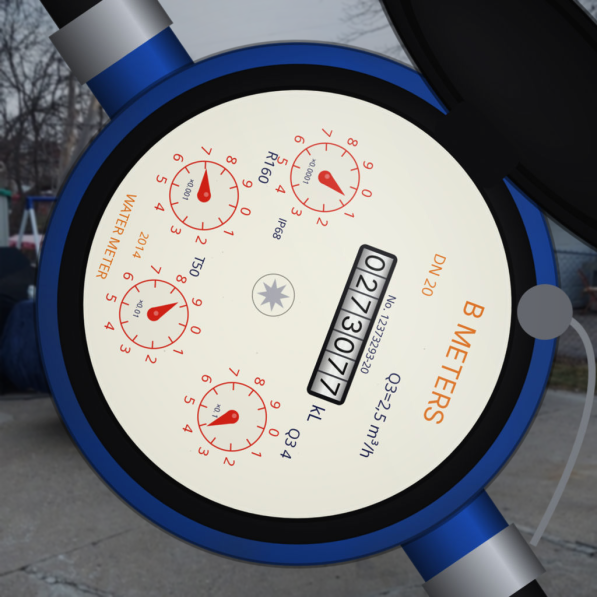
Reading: 273077.3870 (kL)
